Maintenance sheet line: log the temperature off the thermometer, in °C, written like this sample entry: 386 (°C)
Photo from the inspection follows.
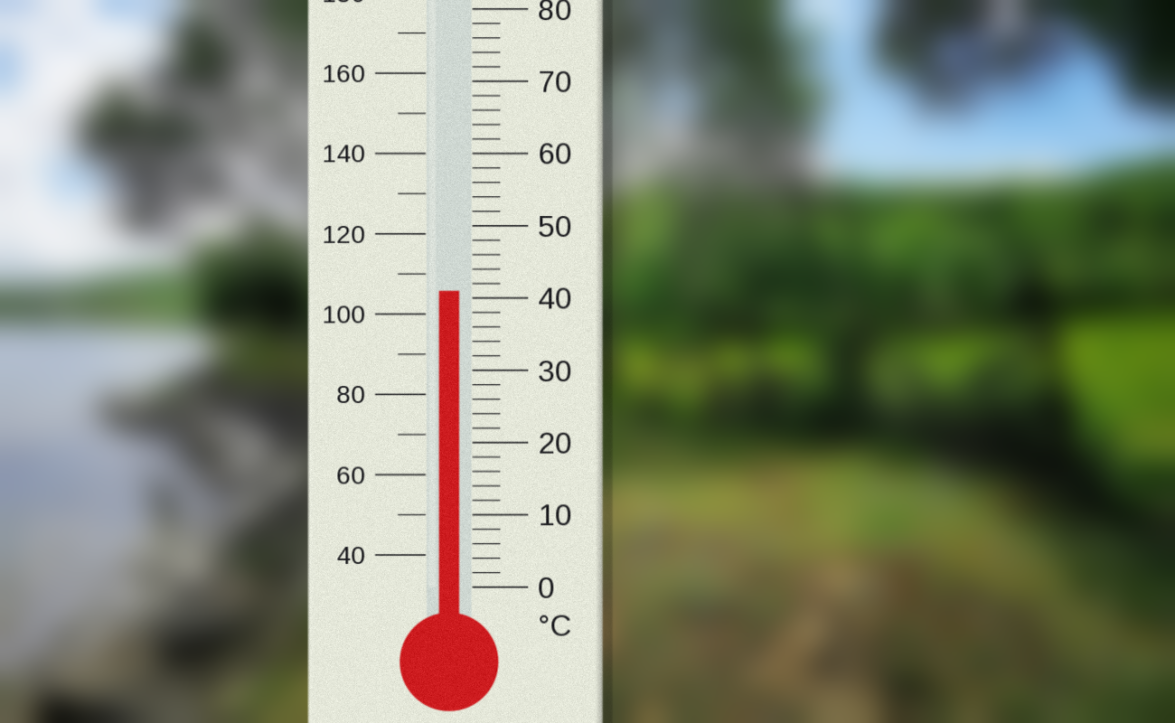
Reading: 41 (°C)
